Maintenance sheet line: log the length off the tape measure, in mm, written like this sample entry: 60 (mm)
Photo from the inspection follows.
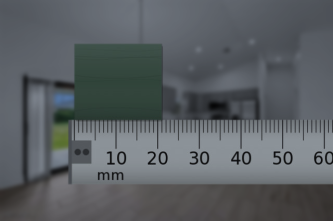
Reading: 21 (mm)
